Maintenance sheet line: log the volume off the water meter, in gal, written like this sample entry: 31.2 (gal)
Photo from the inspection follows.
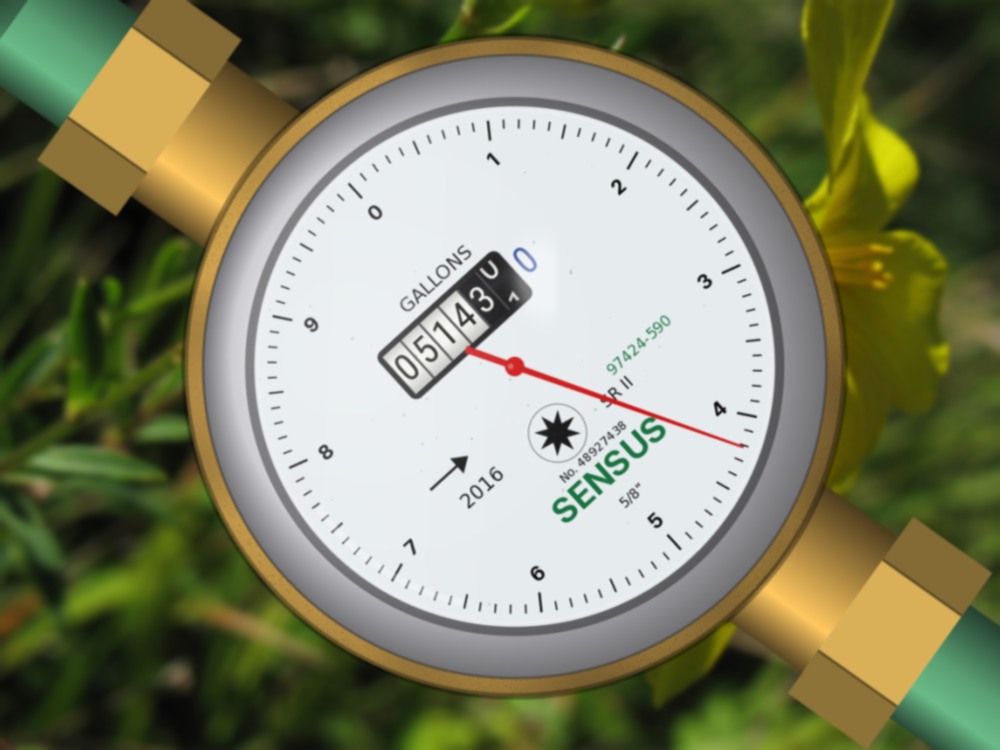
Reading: 514304.2 (gal)
